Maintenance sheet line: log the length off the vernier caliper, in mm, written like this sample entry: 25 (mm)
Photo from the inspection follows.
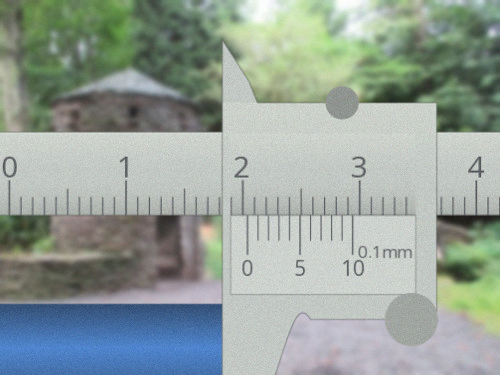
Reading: 20.4 (mm)
